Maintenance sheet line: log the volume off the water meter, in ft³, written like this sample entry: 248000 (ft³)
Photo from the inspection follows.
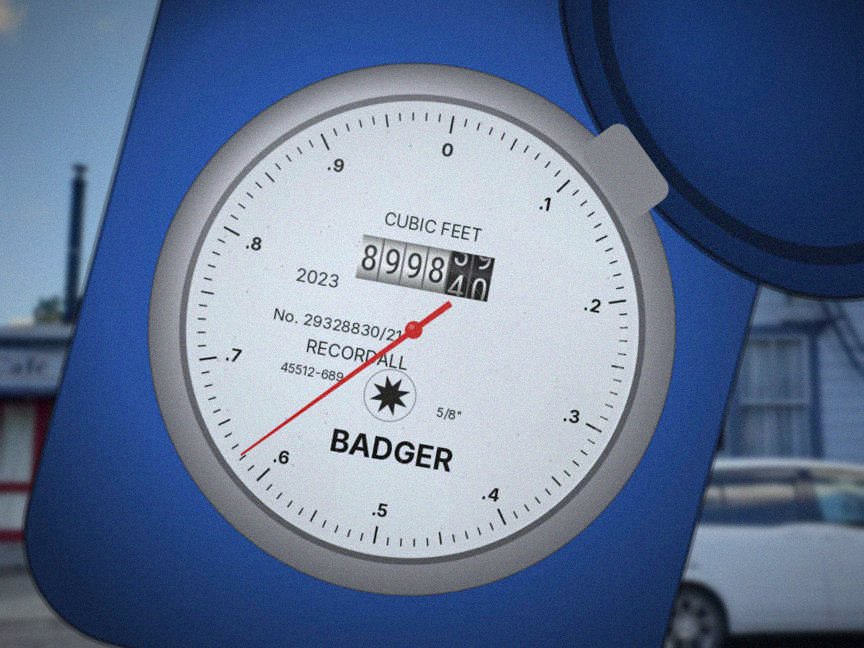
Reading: 899839.62 (ft³)
